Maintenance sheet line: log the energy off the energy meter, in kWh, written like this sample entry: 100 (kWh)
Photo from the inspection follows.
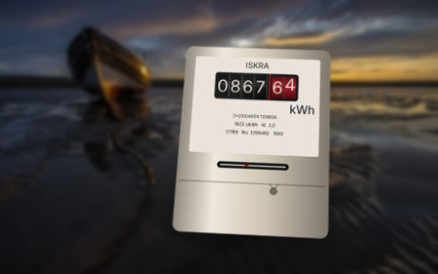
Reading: 867.64 (kWh)
